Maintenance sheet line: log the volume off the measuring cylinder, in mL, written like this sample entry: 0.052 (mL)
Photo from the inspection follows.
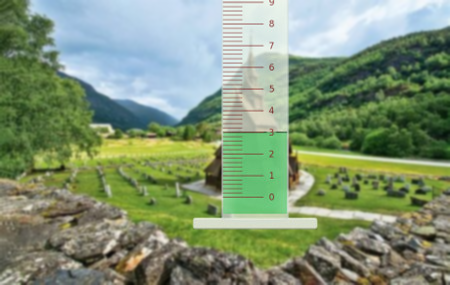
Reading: 3 (mL)
